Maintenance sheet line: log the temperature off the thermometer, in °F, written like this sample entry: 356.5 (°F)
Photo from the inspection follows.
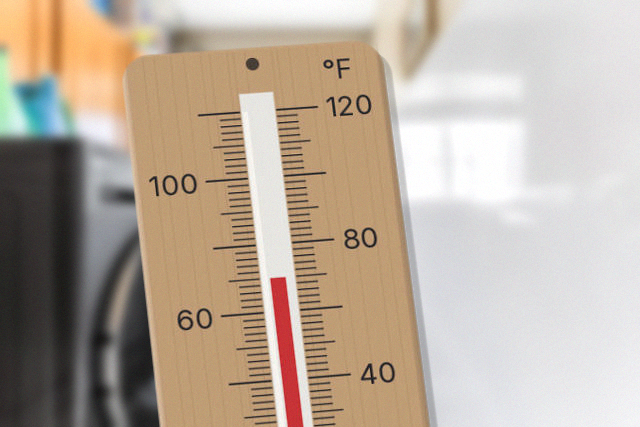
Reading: 70 (°F)
